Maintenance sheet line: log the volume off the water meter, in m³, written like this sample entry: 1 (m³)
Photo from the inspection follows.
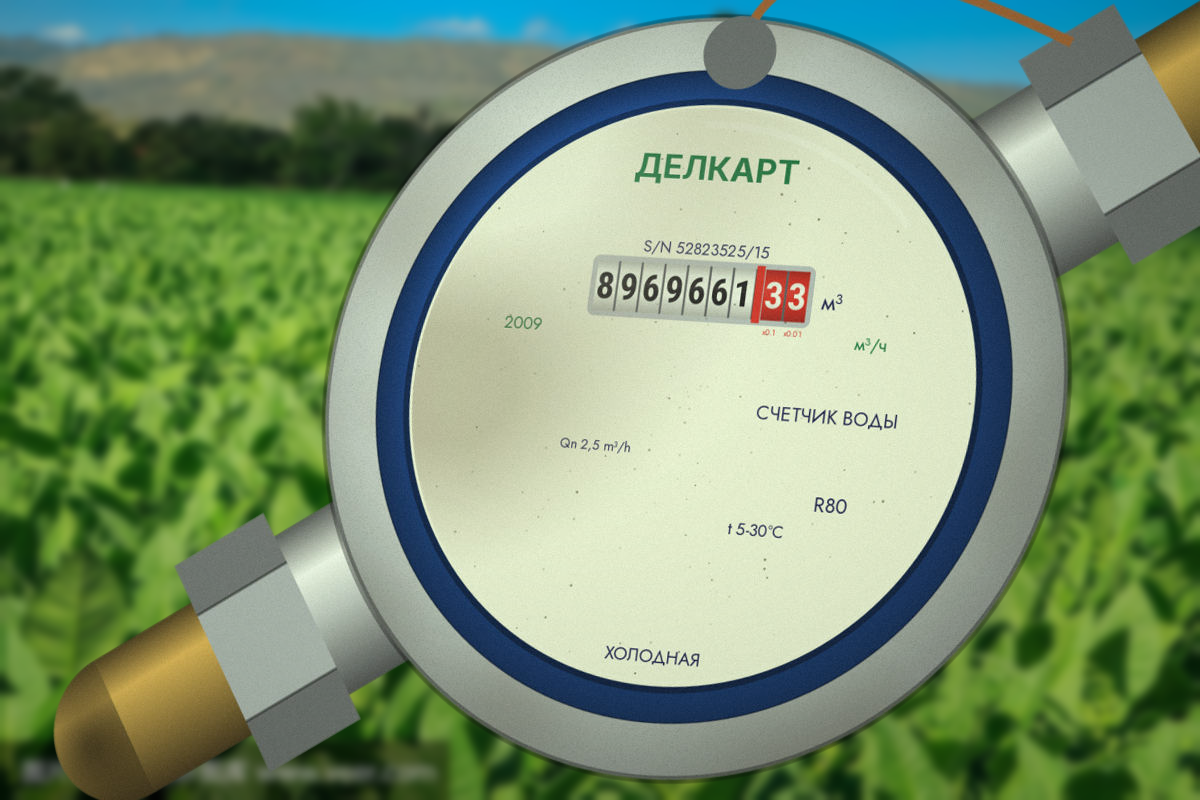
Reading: 8969661.33 (m³)
